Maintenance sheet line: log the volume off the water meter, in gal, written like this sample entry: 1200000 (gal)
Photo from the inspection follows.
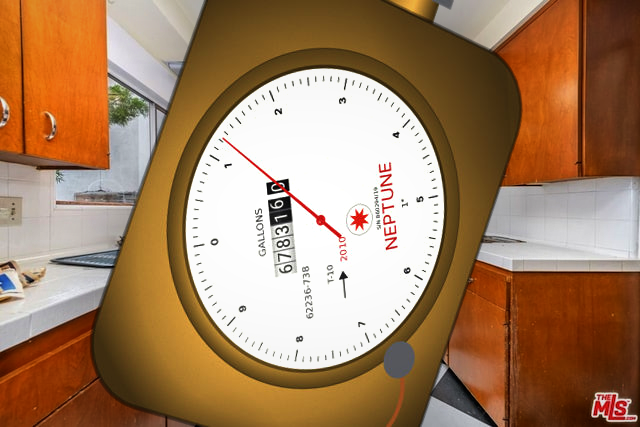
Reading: 6783161.2 (gal)
